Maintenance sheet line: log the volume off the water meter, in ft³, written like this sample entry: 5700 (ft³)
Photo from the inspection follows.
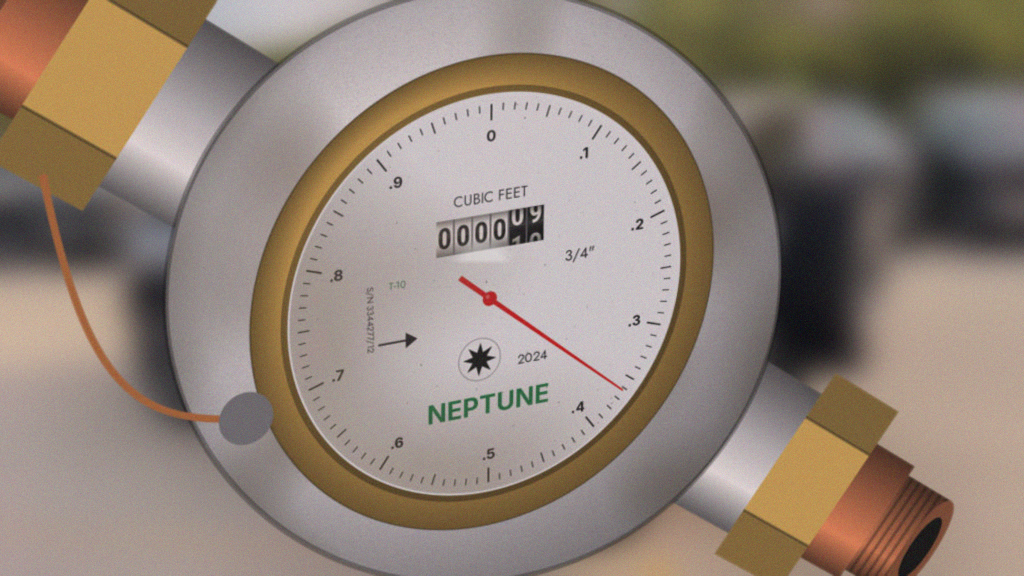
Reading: 9.36 (ft³)
